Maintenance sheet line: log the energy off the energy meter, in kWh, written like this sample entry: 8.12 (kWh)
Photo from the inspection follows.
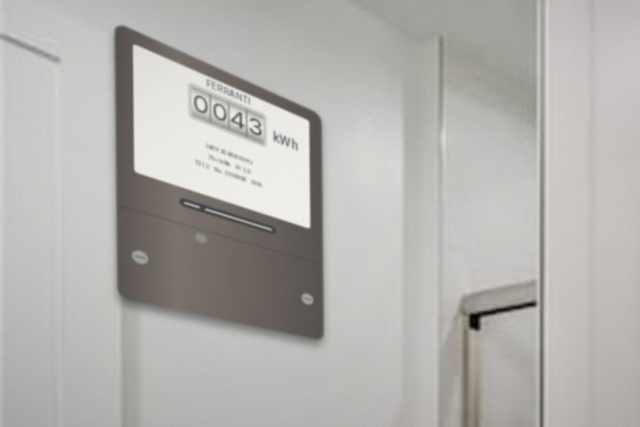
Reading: 43 (kWh)
